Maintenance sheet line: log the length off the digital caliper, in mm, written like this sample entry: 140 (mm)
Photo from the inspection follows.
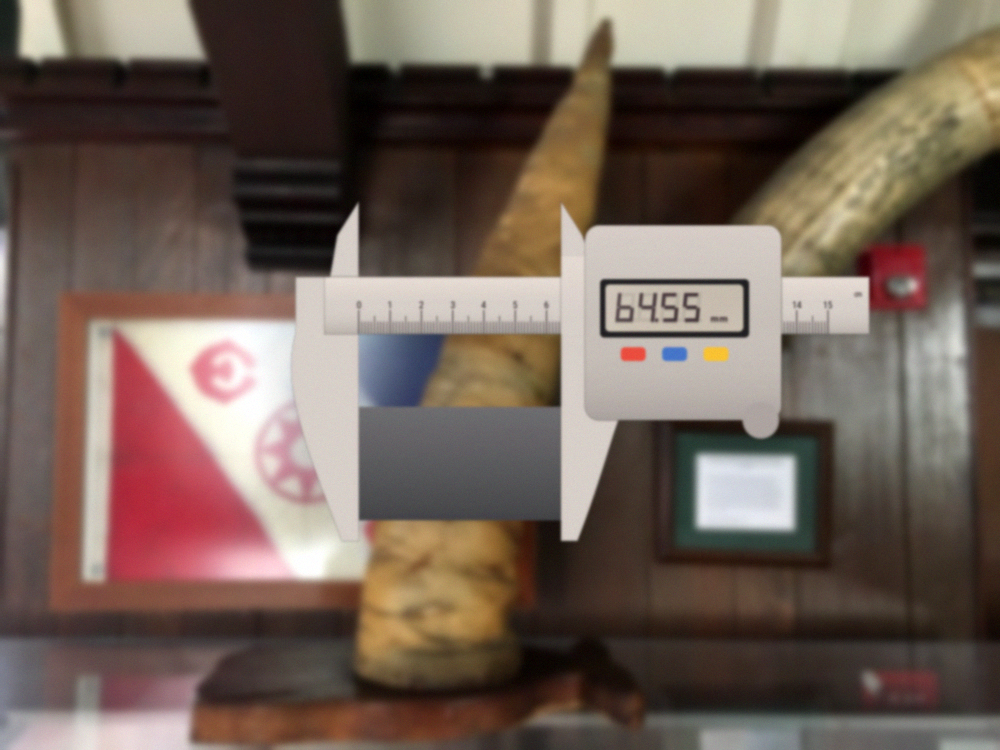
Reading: 64.55 (mm)
